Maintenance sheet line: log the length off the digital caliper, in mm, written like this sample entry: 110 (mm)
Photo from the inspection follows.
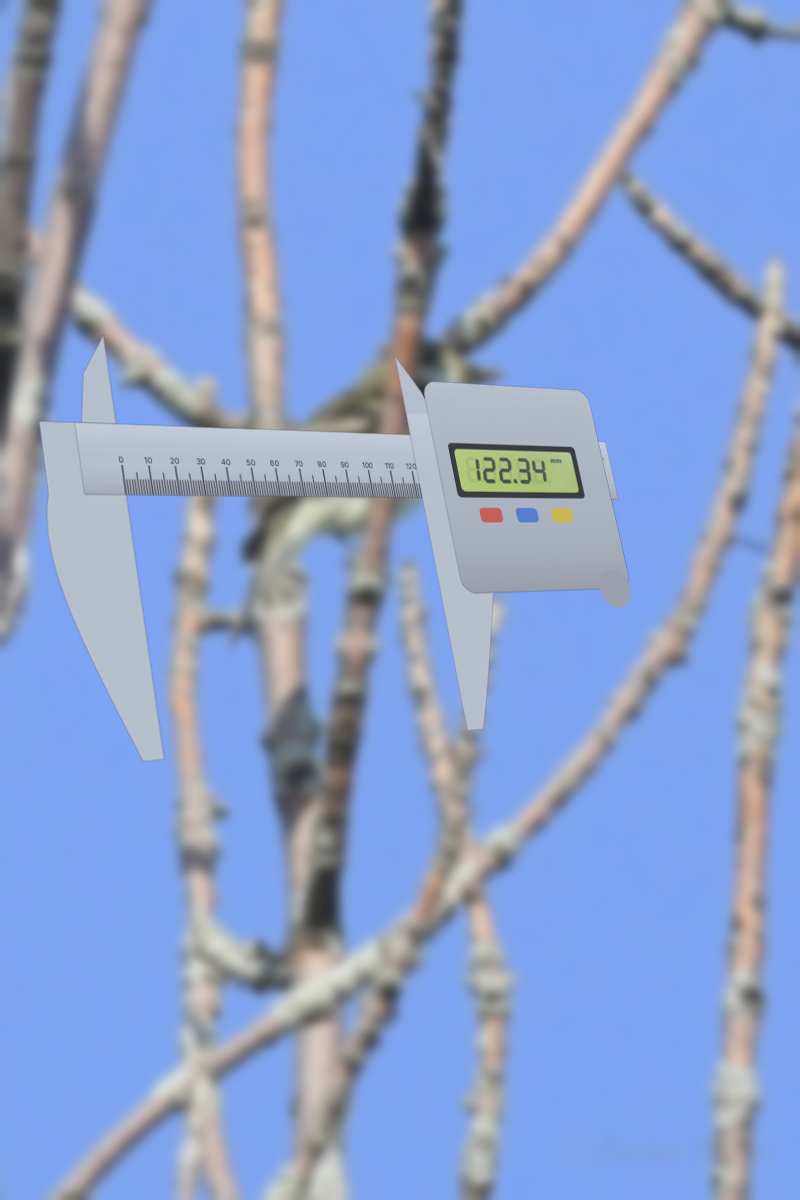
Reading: 122.34 (mm)
